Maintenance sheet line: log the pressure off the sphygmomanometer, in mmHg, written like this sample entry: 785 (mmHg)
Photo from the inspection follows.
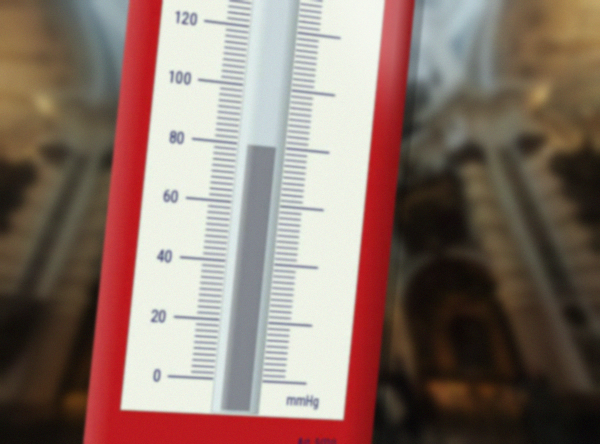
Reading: 80 (mmHg)
